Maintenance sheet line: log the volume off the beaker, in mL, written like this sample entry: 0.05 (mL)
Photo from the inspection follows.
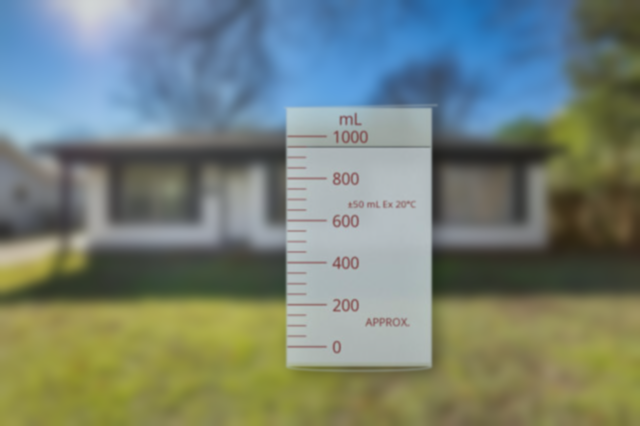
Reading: 950 (mL)
